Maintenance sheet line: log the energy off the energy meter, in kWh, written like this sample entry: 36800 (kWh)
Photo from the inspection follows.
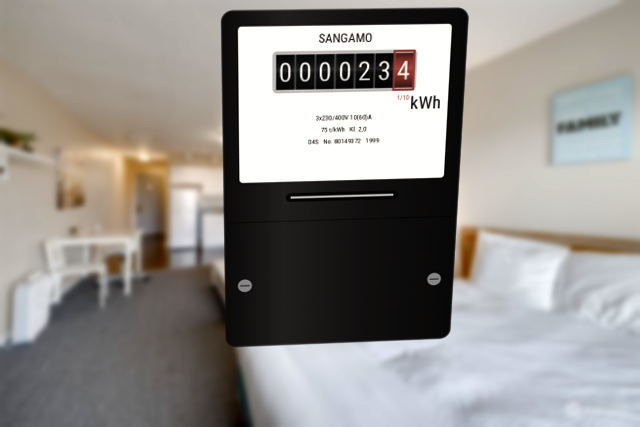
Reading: 23.4 (kWh)
